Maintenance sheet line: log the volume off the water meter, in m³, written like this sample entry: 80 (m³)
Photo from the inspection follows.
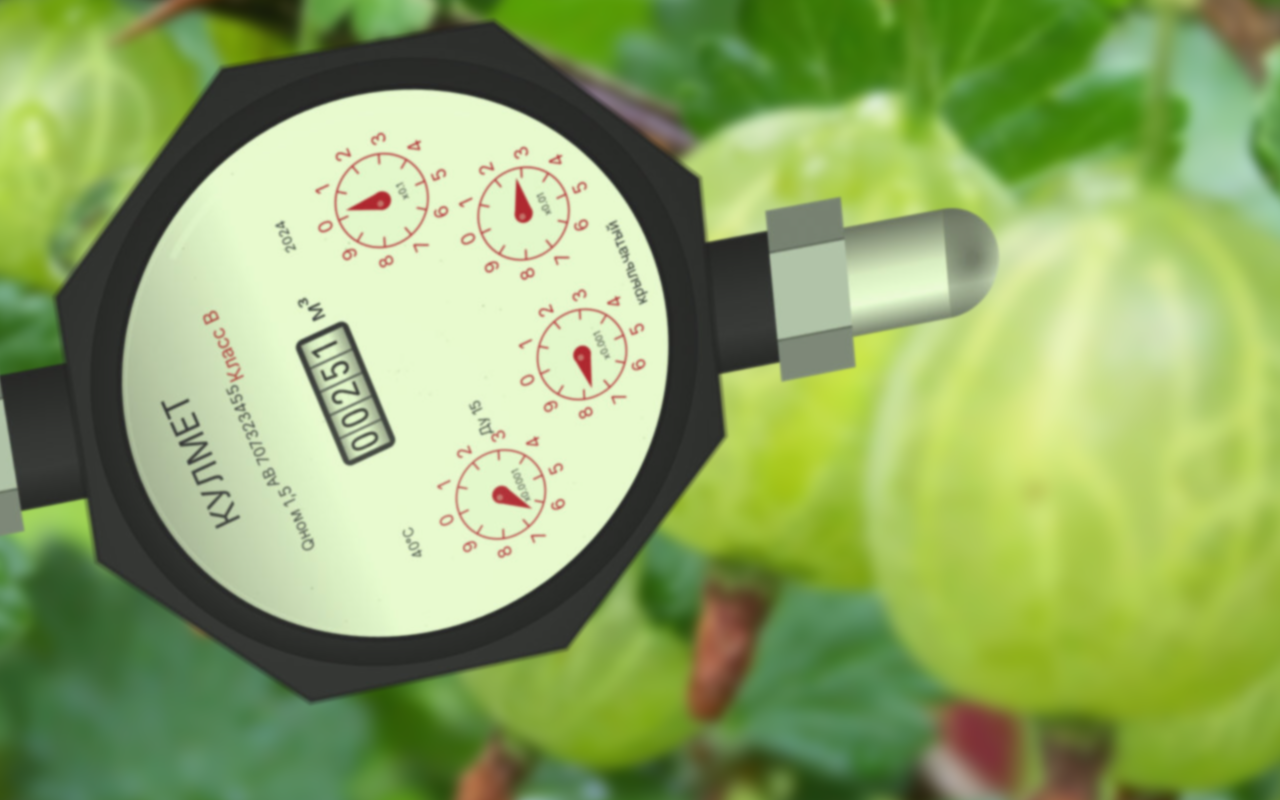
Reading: 251.0276 (m³)
